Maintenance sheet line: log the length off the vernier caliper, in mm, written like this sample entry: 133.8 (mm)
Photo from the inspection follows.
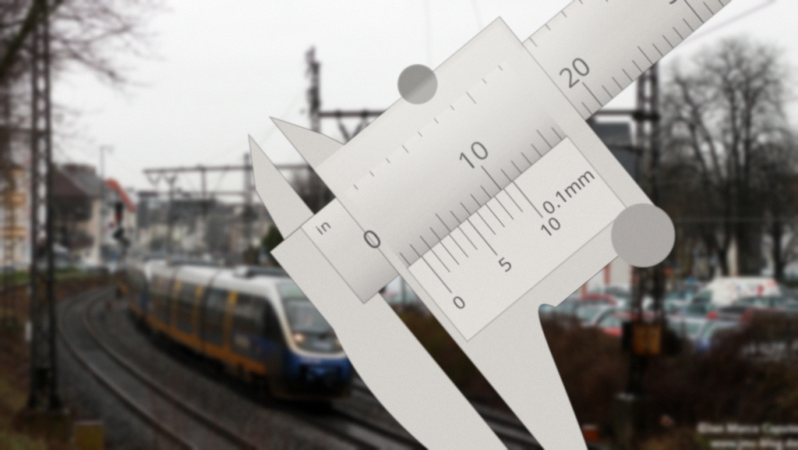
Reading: 2.1 (mm)
